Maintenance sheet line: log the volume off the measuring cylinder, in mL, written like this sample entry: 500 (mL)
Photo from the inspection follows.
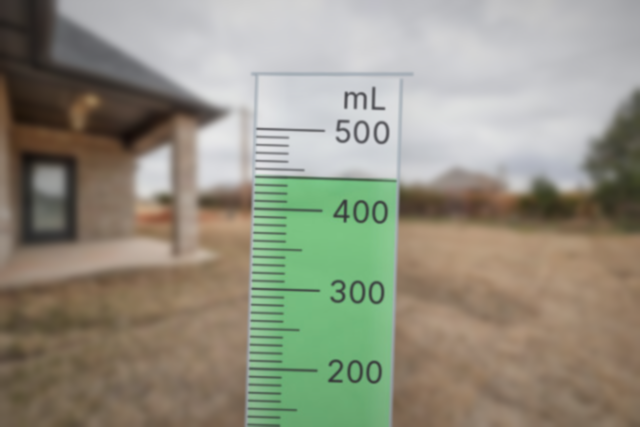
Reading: 440 (mL)
